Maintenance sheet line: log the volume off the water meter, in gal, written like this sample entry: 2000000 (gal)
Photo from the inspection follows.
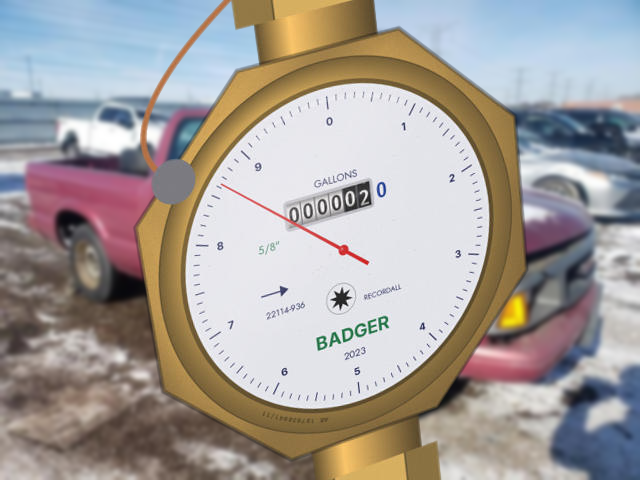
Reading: 18.6 (gal)
